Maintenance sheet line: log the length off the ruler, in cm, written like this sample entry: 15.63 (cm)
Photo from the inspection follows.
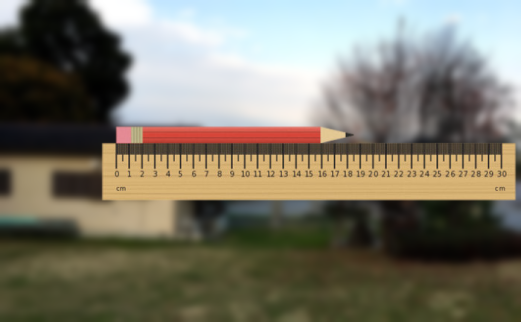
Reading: 18.5 (cm)
